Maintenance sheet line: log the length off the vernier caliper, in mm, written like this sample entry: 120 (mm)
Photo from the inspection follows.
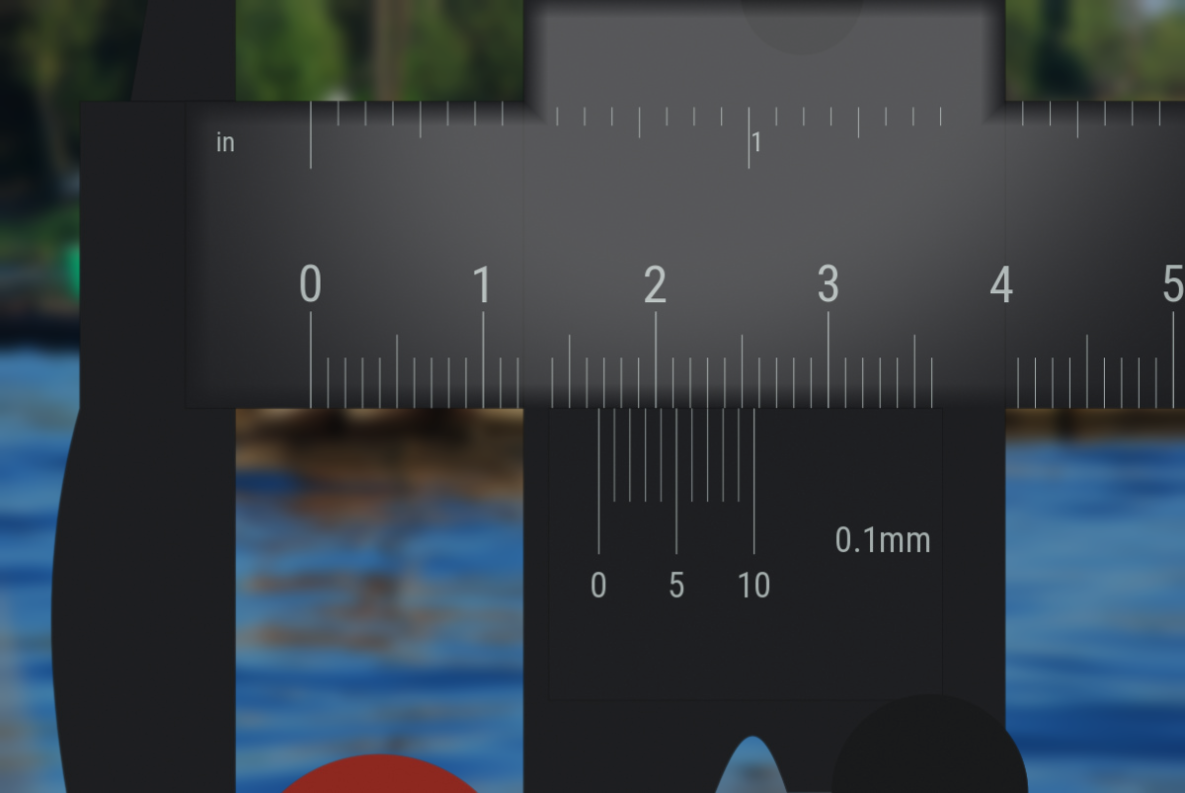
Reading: 16.7 (mm)
